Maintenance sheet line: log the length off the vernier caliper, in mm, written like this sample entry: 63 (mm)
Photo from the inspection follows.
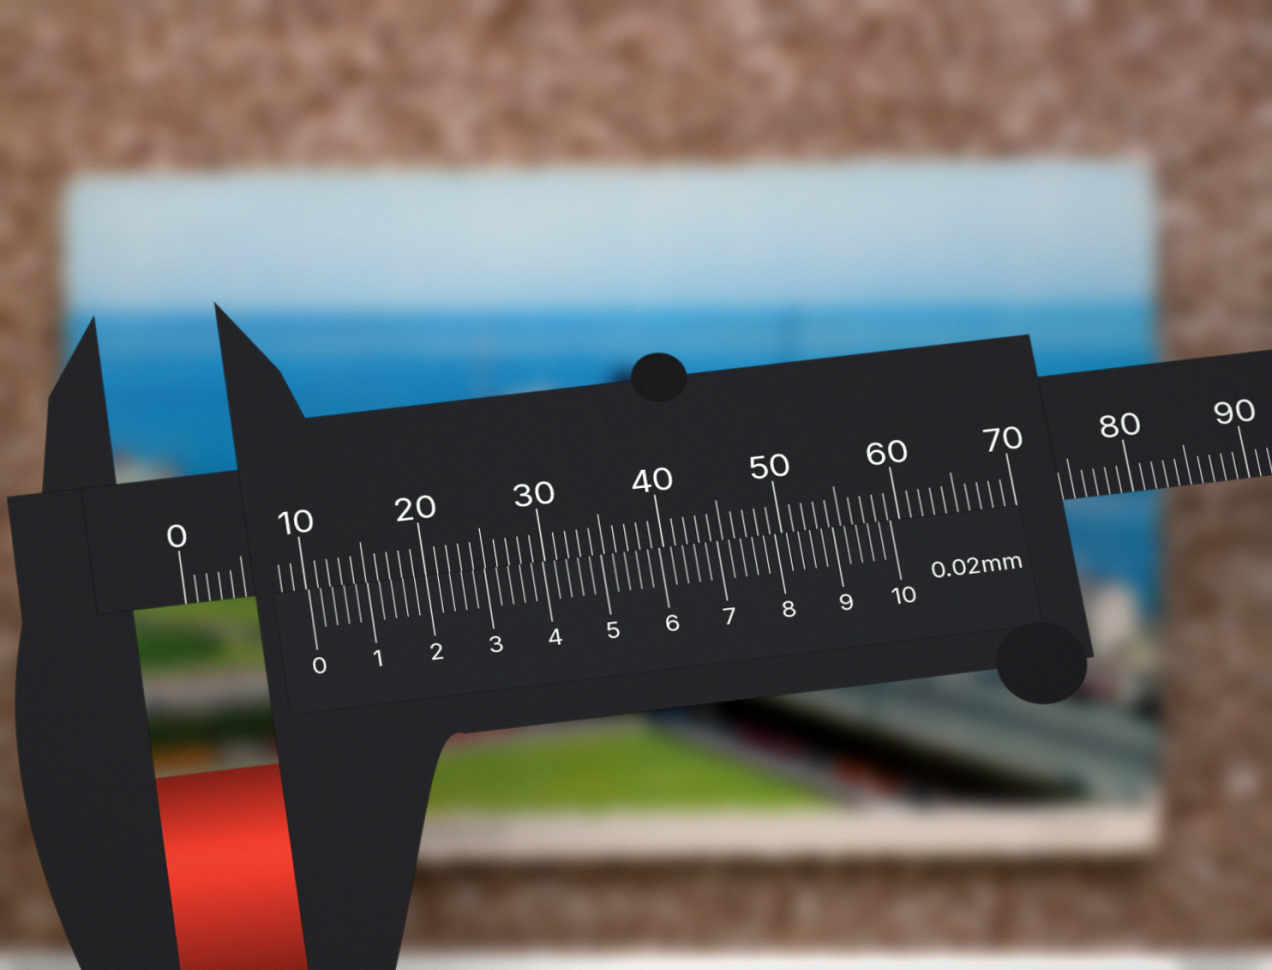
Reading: 10.2 (mm)
